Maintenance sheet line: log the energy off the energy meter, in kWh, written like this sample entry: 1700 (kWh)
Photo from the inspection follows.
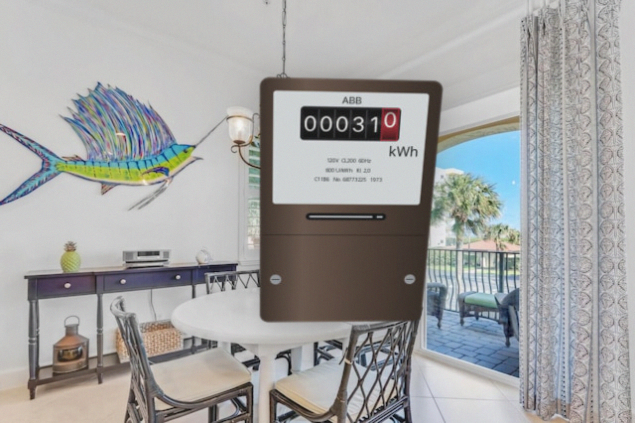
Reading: 31.0 (kWh)
